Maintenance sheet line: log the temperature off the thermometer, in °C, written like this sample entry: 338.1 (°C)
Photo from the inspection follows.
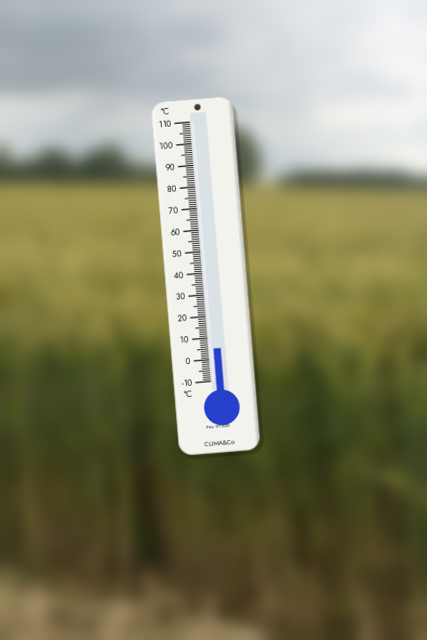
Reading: 5 (°C)
